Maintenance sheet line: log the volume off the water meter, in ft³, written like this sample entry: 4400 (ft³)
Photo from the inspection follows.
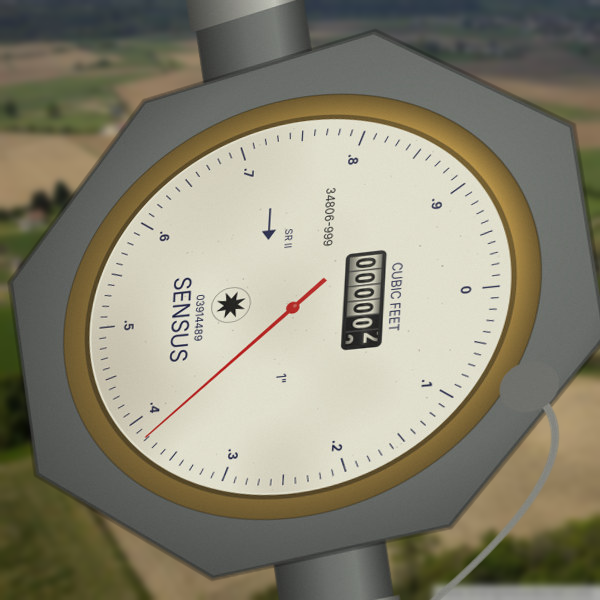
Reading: 2.38 (ft³)
